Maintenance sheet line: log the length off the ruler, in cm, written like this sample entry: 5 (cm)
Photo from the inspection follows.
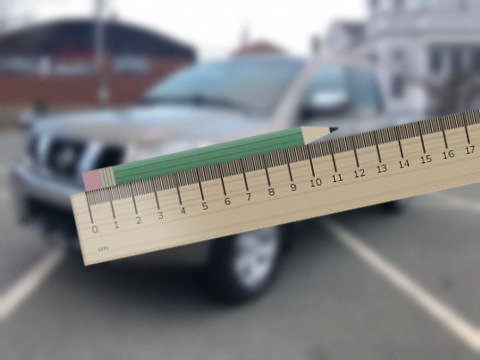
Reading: 11.5 (cm)
